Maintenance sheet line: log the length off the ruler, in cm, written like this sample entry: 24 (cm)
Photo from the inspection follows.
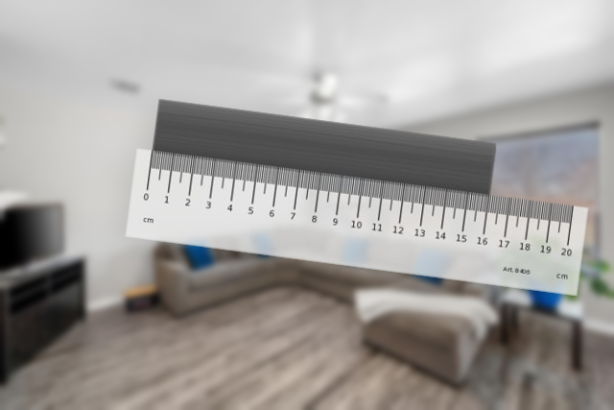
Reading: 16 (cm)
